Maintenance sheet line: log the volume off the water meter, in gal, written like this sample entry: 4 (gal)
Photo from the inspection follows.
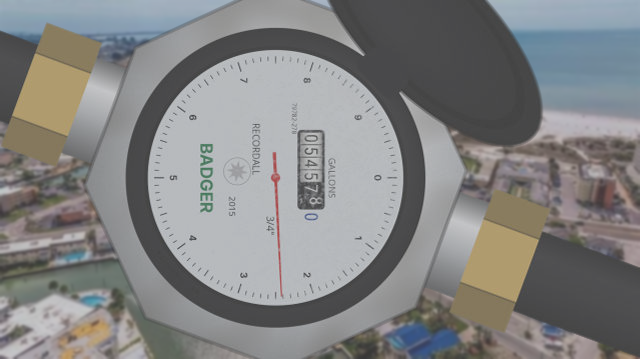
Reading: 545782.4 (gal)
